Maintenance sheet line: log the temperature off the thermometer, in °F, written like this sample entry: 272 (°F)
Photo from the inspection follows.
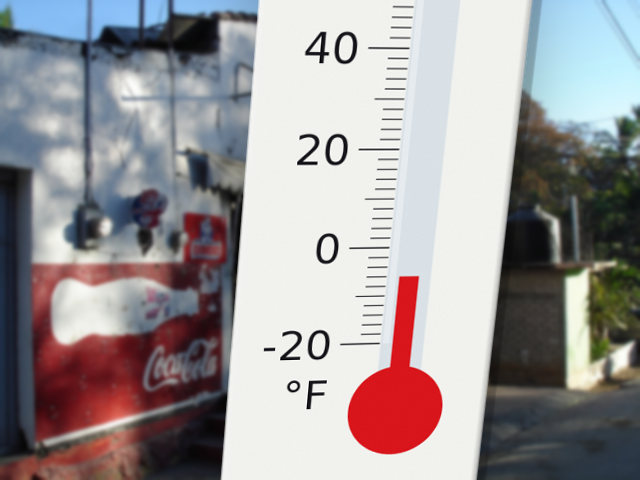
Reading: -6 (°F)
